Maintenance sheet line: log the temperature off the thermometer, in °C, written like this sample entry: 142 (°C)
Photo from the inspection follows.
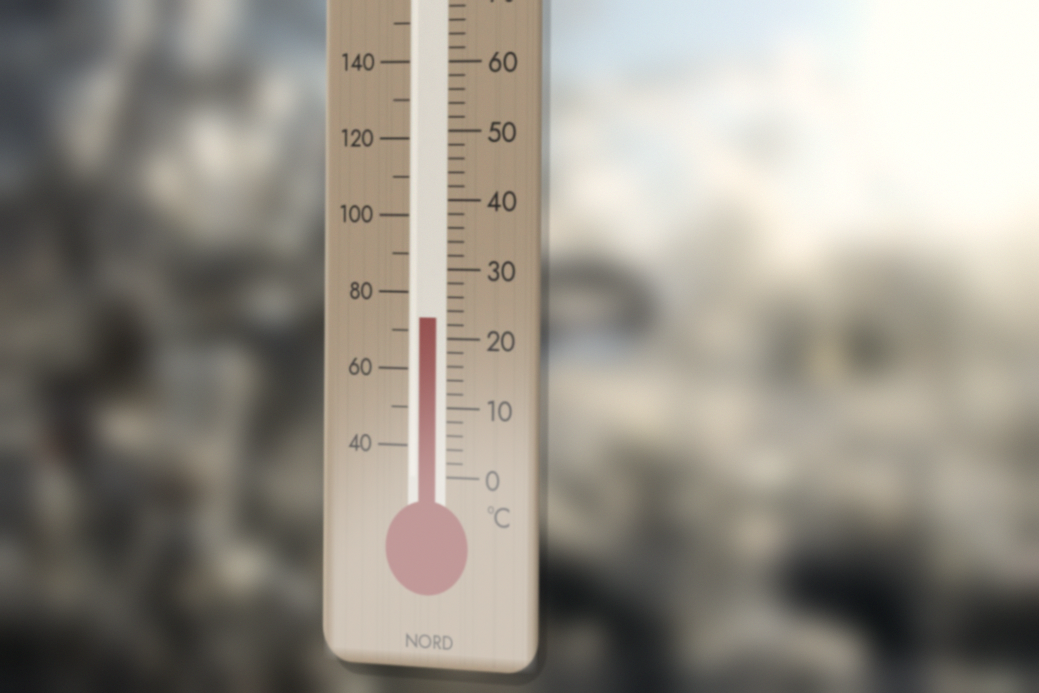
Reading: 23 (°C)
